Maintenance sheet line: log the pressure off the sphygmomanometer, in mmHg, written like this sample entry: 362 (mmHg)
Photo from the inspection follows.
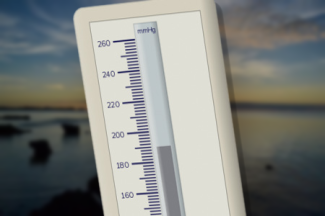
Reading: 190 (mmHg)
